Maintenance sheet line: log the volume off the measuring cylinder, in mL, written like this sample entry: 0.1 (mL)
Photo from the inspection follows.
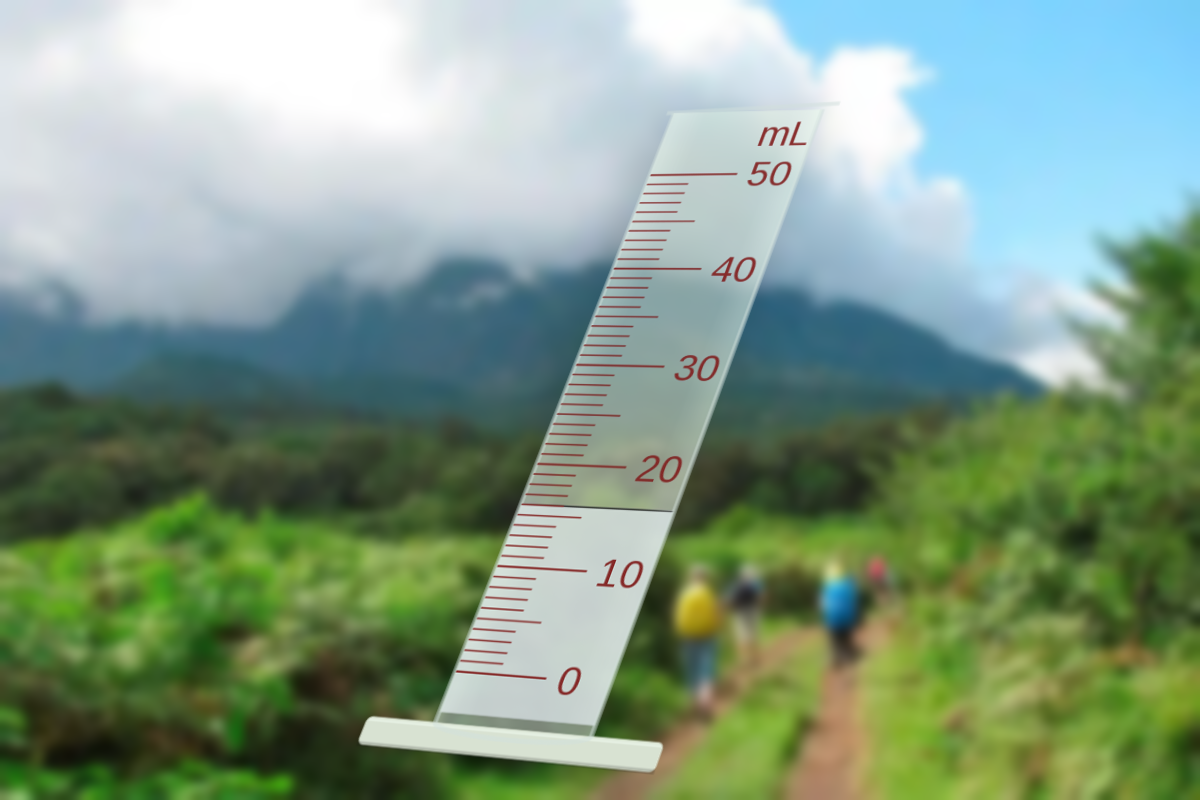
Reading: 16 (mL)
